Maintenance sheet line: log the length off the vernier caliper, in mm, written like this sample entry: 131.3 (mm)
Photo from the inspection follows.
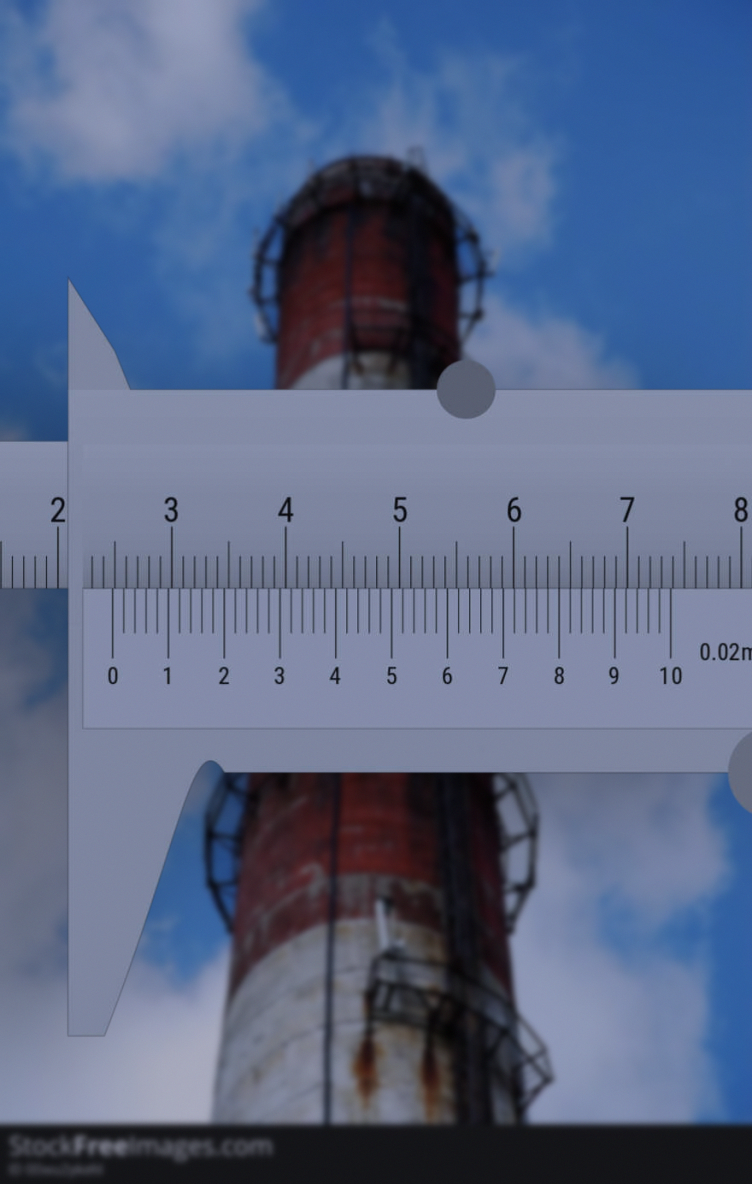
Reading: 24.8 (mm)
